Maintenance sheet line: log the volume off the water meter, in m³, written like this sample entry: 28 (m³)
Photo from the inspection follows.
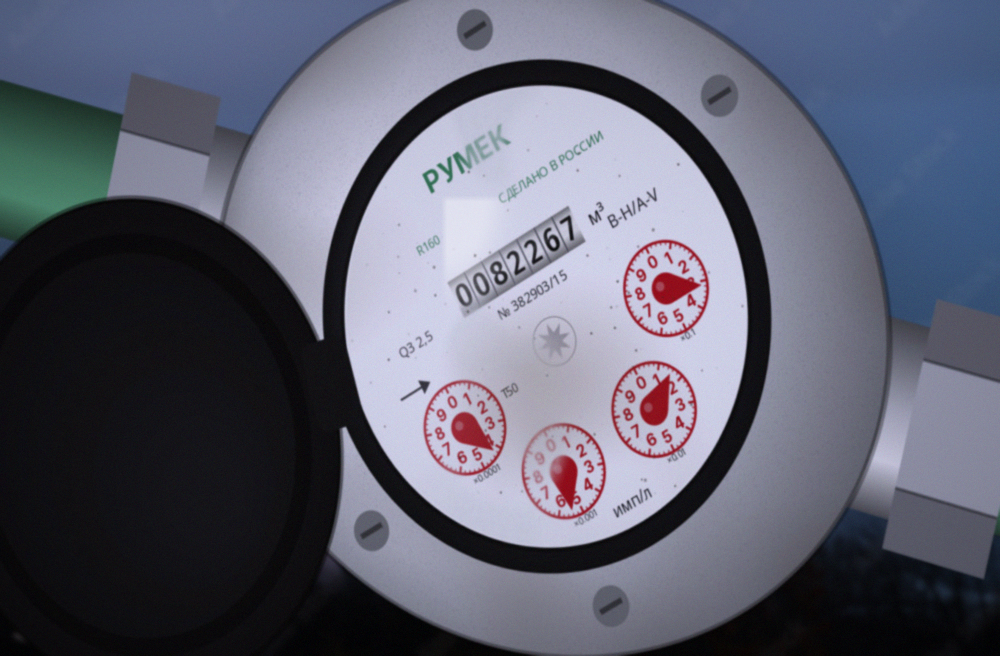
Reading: 82267.3154 (m³)
